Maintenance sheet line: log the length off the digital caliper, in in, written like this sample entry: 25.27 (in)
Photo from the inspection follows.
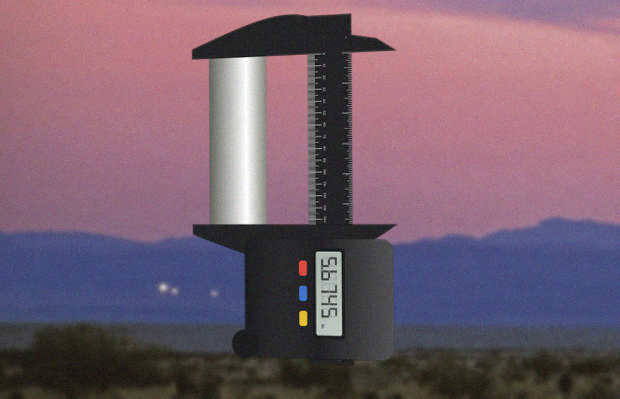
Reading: 5.6745 (in)
